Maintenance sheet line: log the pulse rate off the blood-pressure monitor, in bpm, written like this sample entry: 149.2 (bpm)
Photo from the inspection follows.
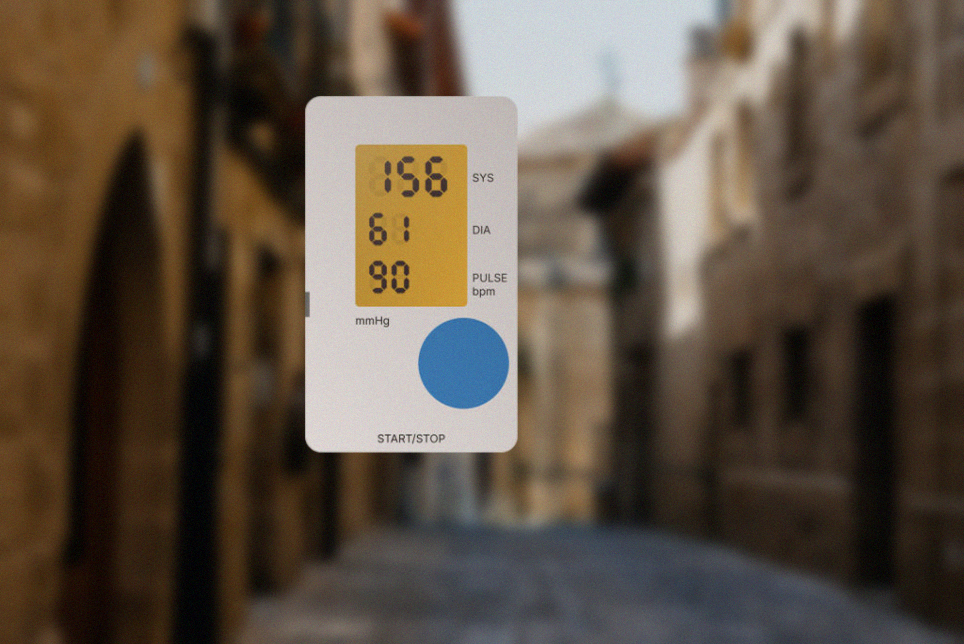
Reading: 90 (bpm)
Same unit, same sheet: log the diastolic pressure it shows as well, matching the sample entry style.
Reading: 61 (mmHg)
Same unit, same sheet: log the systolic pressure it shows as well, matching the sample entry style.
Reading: 156 (mmHg)
